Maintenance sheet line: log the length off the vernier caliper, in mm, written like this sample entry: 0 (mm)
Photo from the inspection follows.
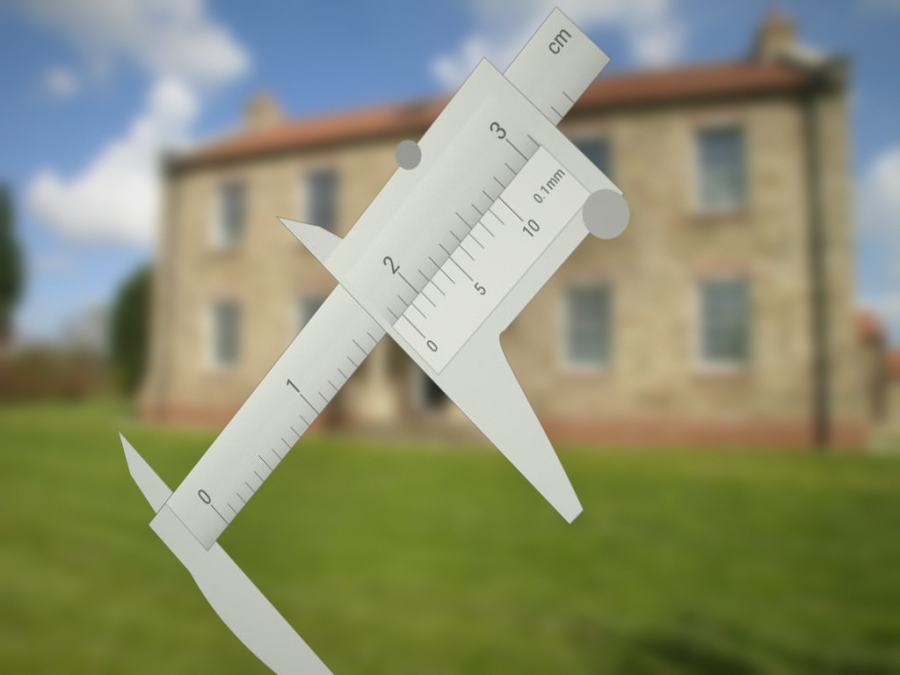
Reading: 18.4 (mm)
